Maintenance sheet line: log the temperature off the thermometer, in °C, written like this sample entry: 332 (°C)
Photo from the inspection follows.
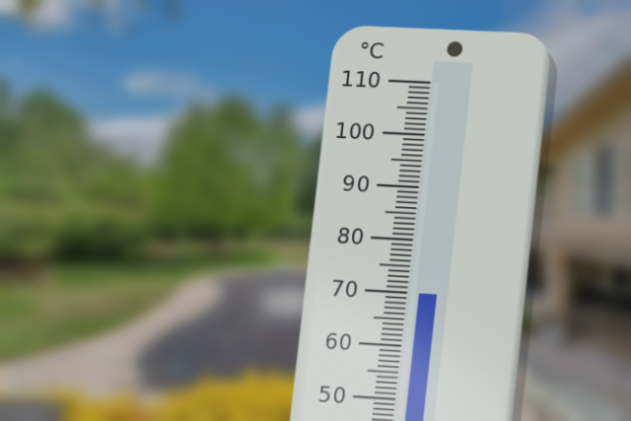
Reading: 70 (°C)
